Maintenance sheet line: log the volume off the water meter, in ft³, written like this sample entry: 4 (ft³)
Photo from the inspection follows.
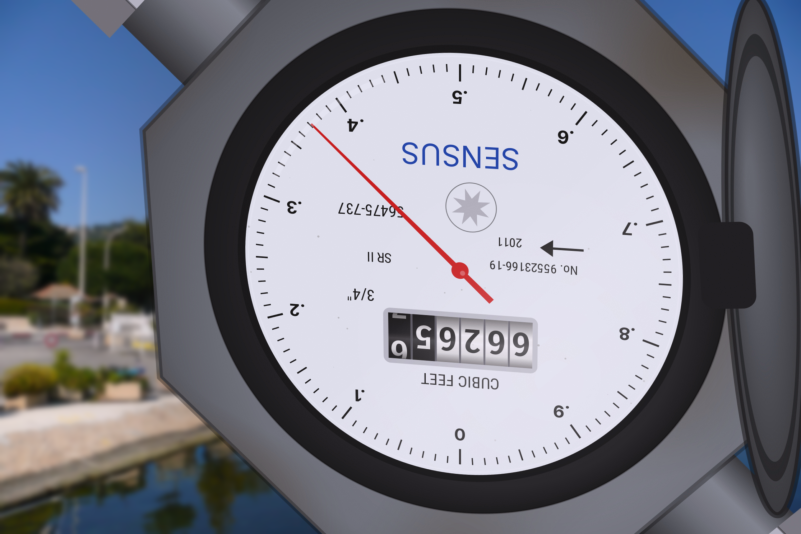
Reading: 662656.37 (ft³)
